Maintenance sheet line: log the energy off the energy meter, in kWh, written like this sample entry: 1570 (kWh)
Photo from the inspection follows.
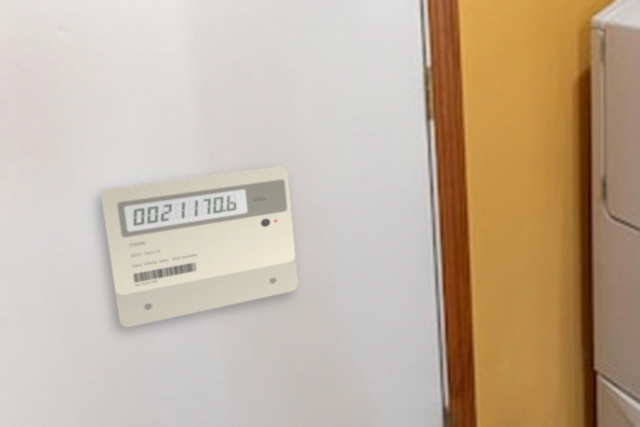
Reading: 21170.6 (kWh)
